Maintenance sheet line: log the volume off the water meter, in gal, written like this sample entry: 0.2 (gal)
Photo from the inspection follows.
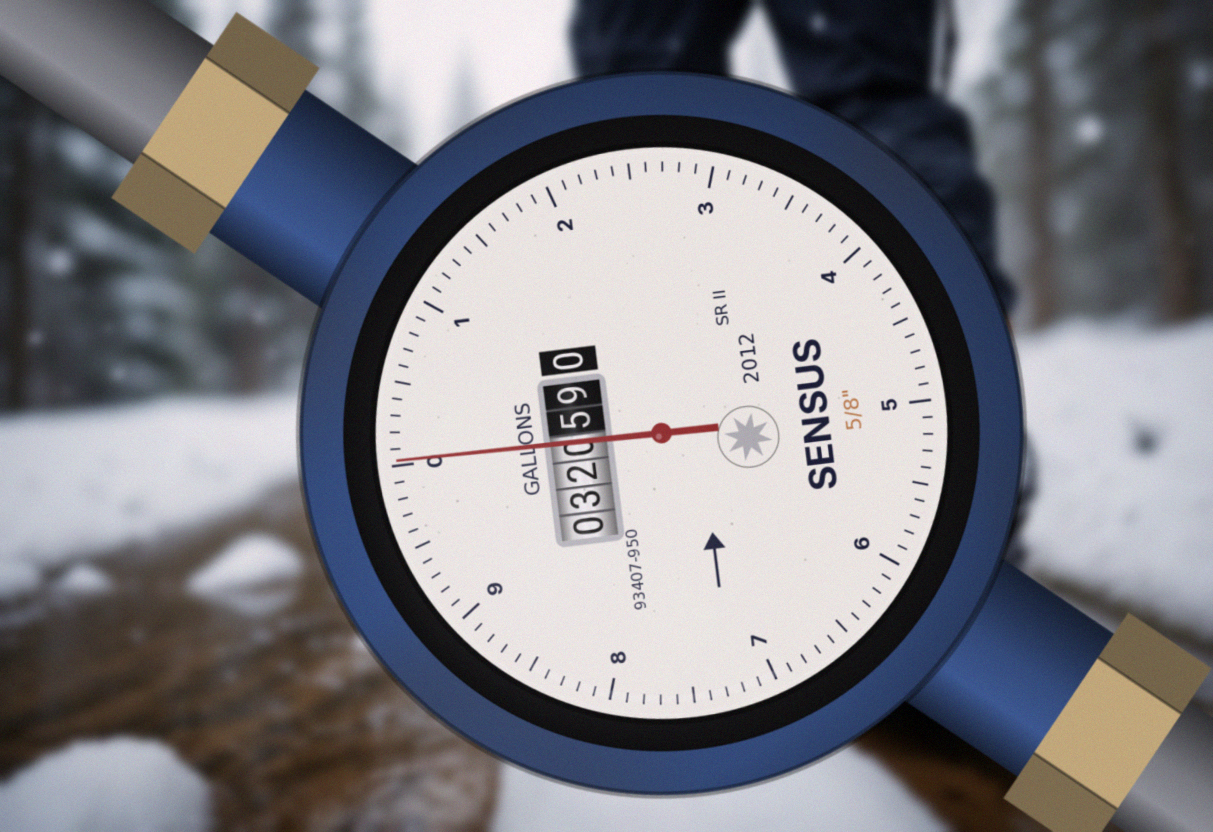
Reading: 320590.0 (gal)
